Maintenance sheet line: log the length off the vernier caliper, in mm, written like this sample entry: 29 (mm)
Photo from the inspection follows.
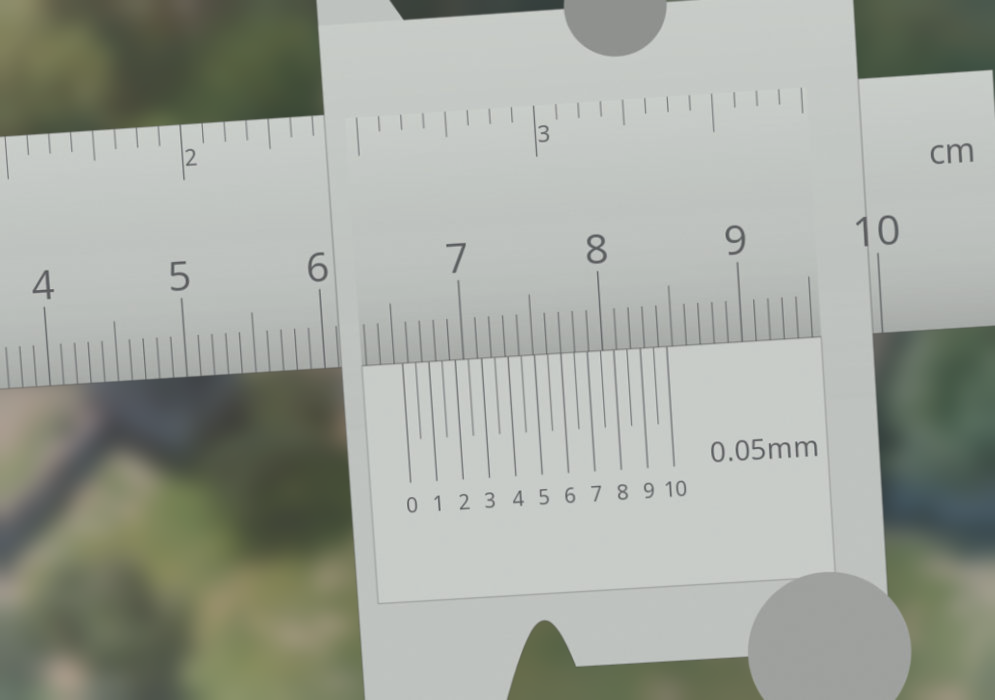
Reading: 65.6 (mm)
